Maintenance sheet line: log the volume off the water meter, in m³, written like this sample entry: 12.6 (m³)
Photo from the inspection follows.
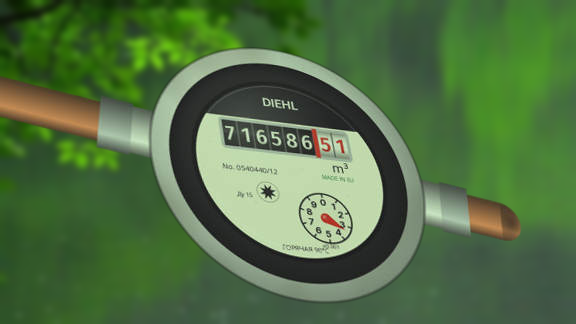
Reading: 716586.513 (m³)
